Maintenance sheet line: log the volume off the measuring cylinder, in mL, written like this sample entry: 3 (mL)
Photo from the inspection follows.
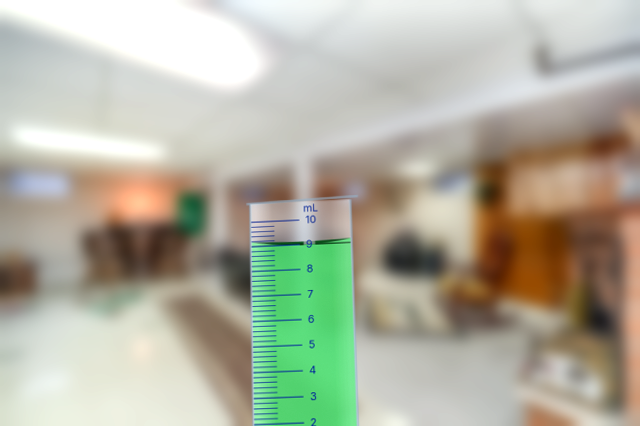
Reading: 9 (mL)
